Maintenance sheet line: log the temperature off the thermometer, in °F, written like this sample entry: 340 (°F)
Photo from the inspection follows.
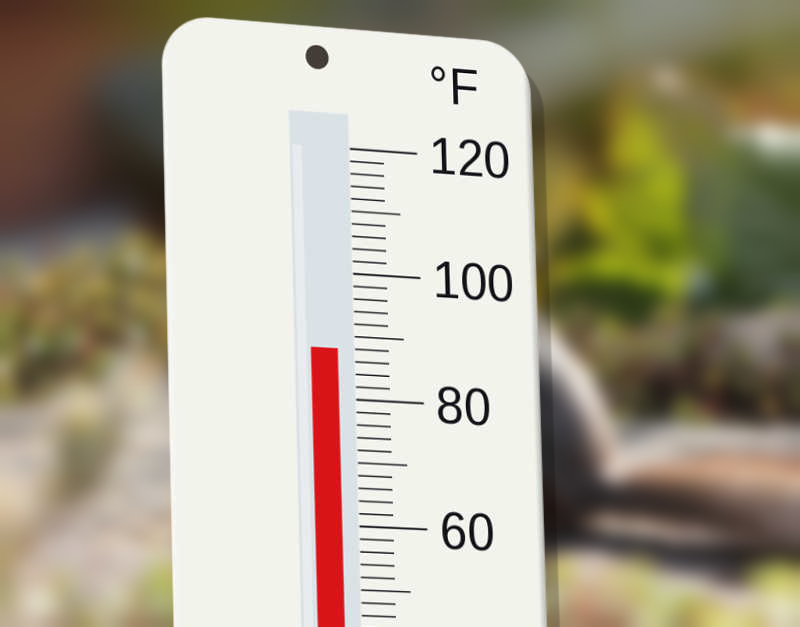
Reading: 88 (°F)
